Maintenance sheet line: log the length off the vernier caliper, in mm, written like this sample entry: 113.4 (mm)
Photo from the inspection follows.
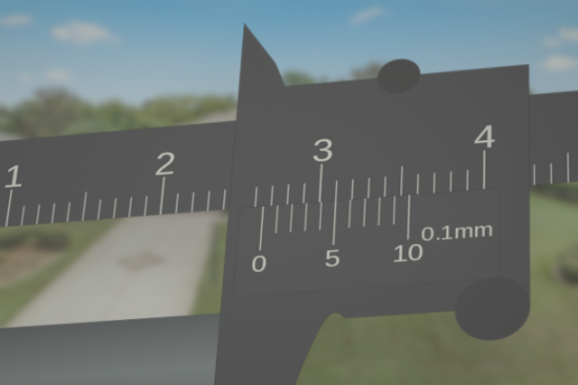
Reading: 26.5 (mm)
